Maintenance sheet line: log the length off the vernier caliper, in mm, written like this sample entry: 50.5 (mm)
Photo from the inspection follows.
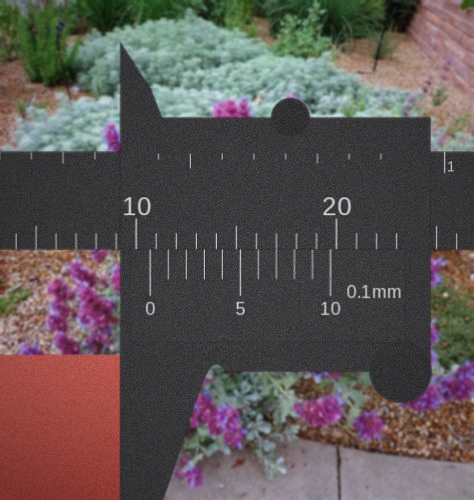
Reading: 10.7 (mm)
